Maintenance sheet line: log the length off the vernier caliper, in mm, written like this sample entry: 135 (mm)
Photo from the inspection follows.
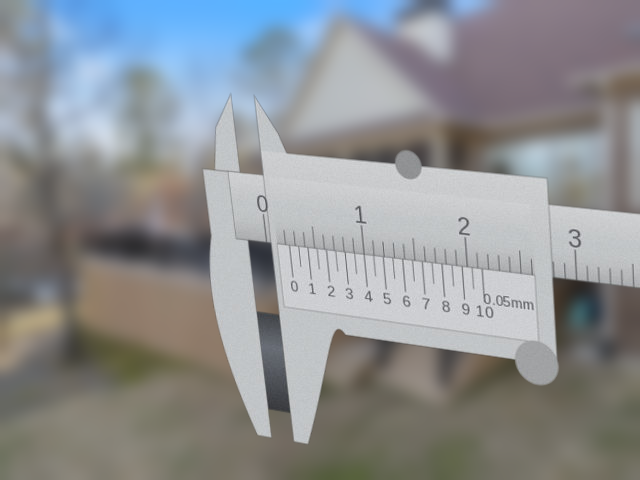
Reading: 2.4 (mm)
